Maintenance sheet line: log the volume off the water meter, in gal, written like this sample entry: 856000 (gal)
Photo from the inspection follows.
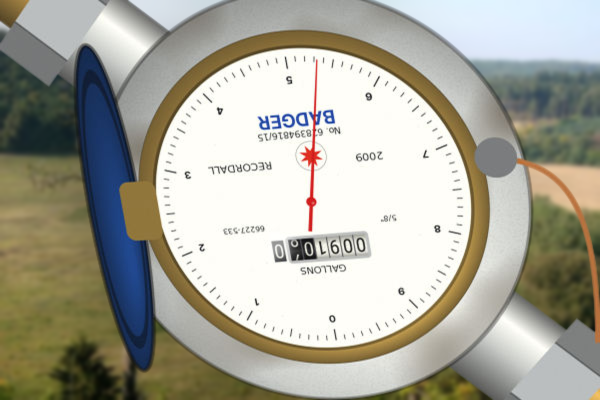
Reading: 91075.3 (gal)
